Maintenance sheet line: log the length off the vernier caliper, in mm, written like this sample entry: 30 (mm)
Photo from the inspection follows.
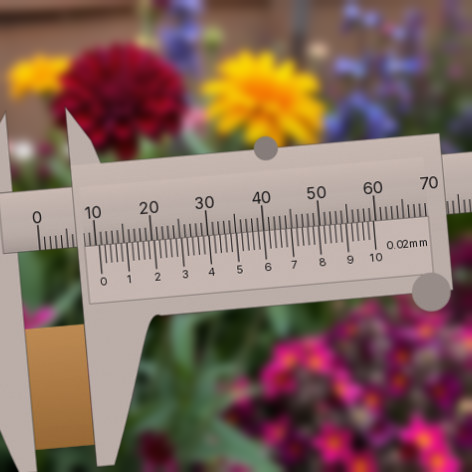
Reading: 10.6 (mm)
